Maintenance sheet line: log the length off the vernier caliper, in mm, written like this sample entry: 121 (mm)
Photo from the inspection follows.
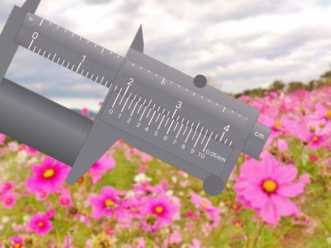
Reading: 19.0 (mm)
